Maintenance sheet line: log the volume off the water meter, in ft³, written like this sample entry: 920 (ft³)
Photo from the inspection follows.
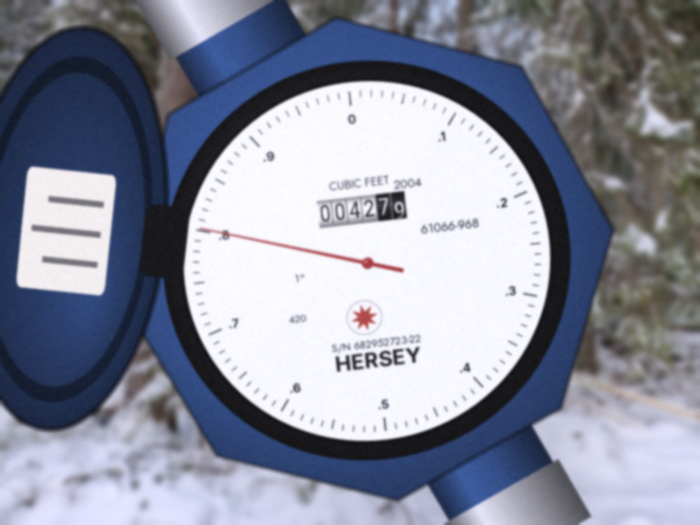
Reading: 4278.80 (ft³)
